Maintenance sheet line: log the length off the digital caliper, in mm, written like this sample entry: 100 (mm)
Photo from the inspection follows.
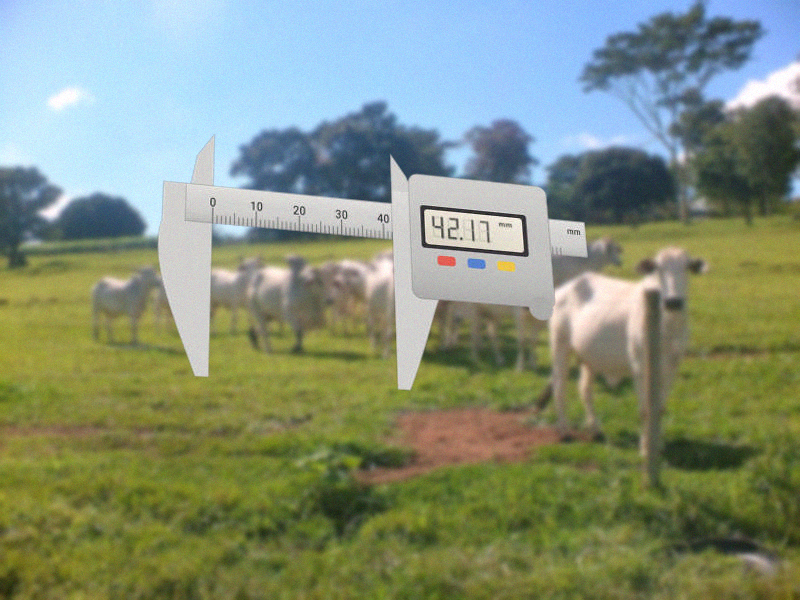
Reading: 42.17 (mm)
